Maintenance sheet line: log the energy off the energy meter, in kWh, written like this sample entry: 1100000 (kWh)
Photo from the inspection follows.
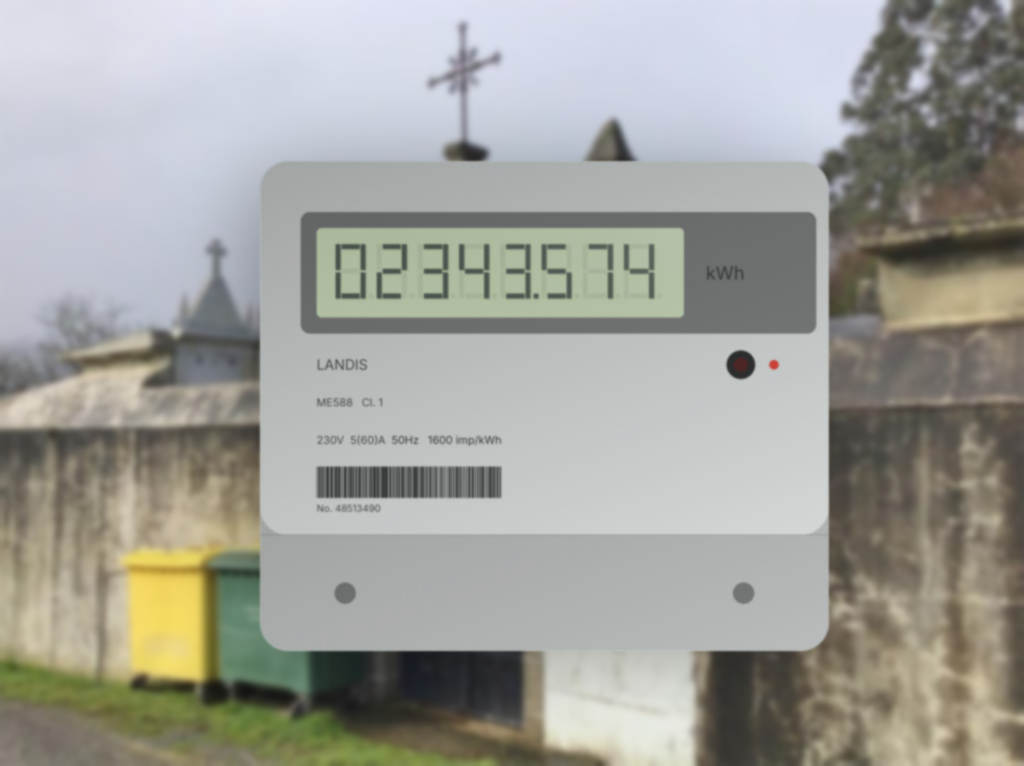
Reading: 2343.574 (kWh)
